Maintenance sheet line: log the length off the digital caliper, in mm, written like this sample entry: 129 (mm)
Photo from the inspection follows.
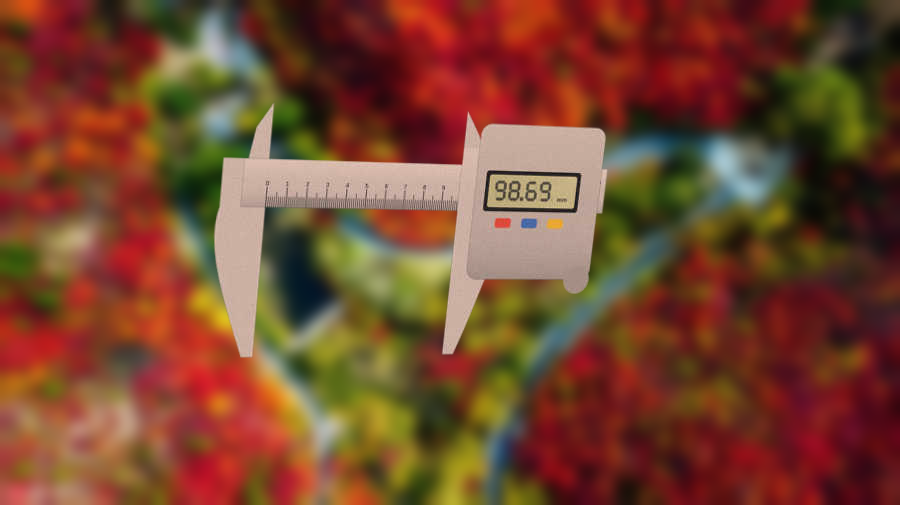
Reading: 98.69 (mm)
